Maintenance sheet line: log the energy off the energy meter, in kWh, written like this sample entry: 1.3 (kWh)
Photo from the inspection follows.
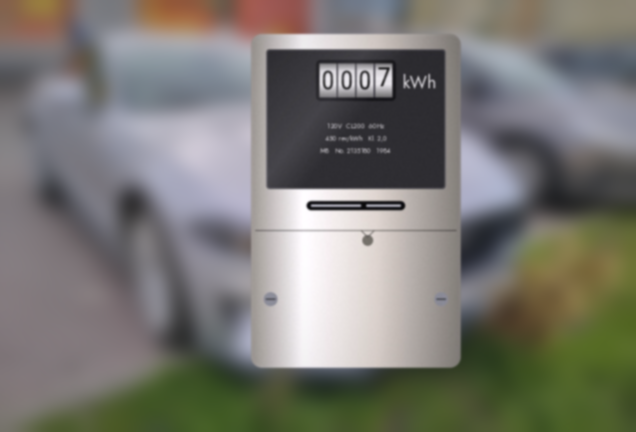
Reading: 7 (kWh)
